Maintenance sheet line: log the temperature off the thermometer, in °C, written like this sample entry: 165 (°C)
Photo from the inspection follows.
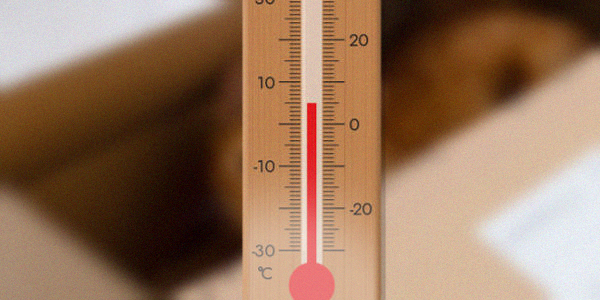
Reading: 5 (°C)
